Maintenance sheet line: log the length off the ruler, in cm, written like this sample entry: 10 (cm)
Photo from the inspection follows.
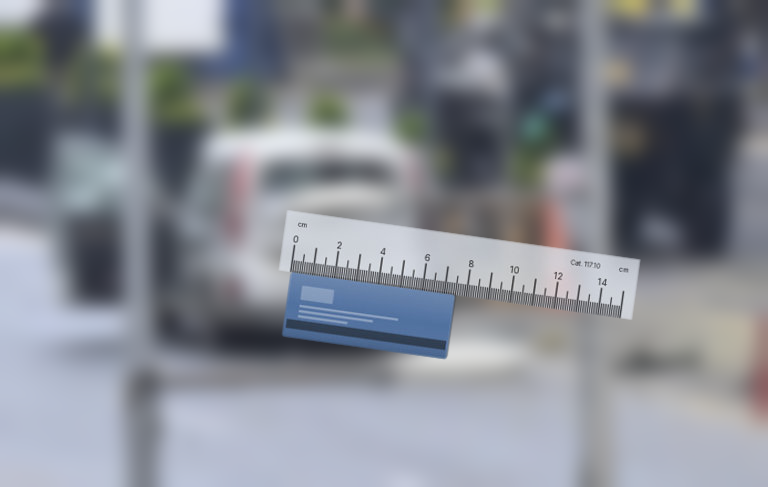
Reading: 7.5 (cm)
